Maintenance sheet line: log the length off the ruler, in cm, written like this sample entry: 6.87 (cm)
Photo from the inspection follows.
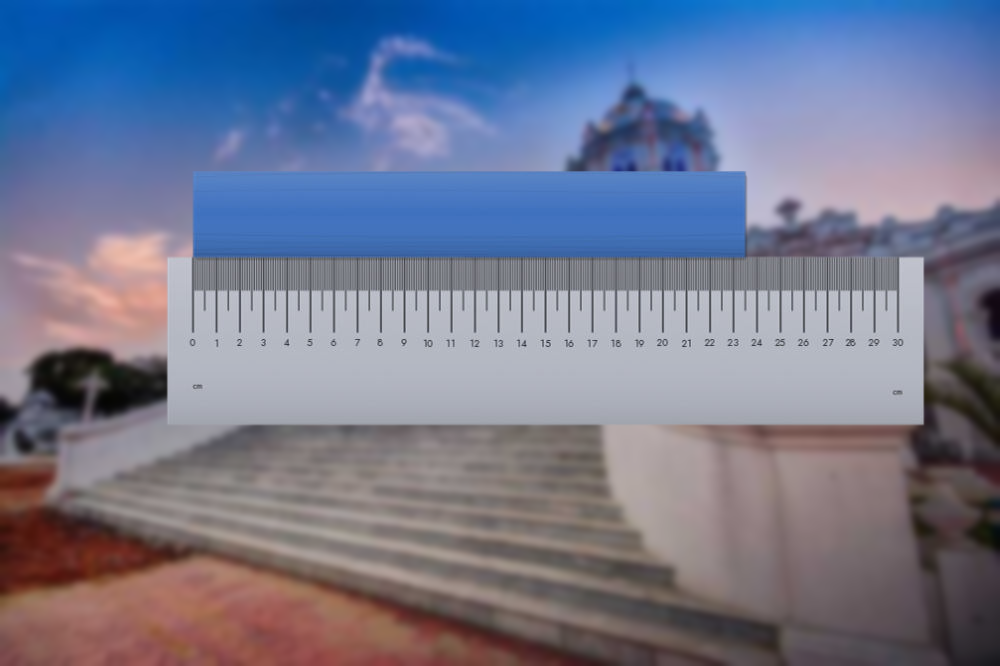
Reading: 23.5 (cm)
